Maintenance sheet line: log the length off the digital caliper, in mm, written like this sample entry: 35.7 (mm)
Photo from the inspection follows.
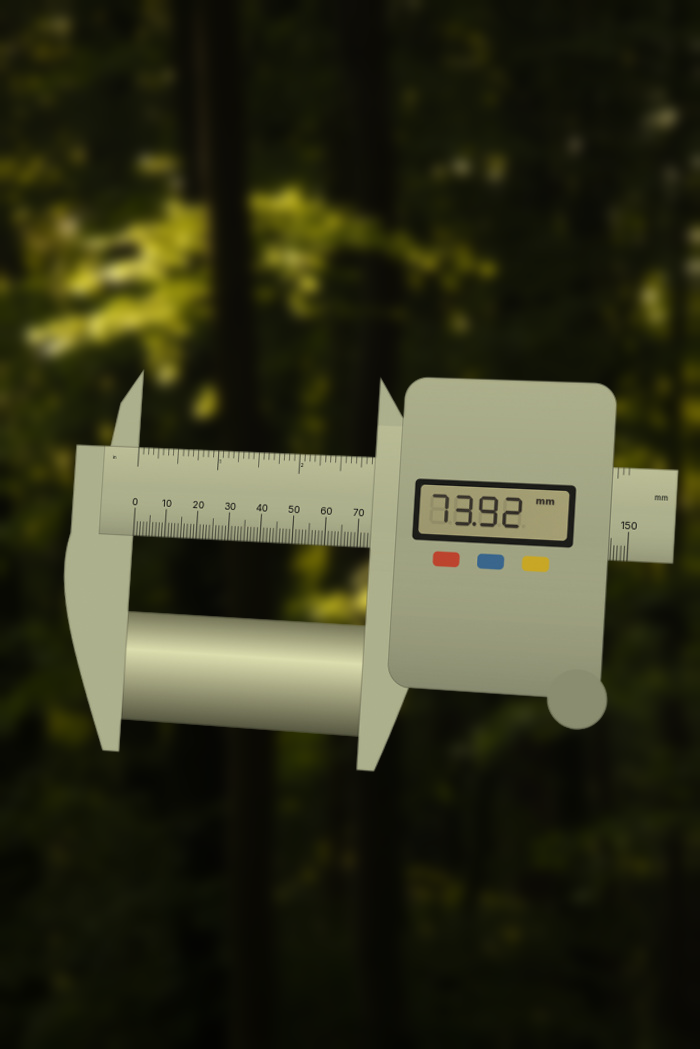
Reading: 73.92 (mm)
